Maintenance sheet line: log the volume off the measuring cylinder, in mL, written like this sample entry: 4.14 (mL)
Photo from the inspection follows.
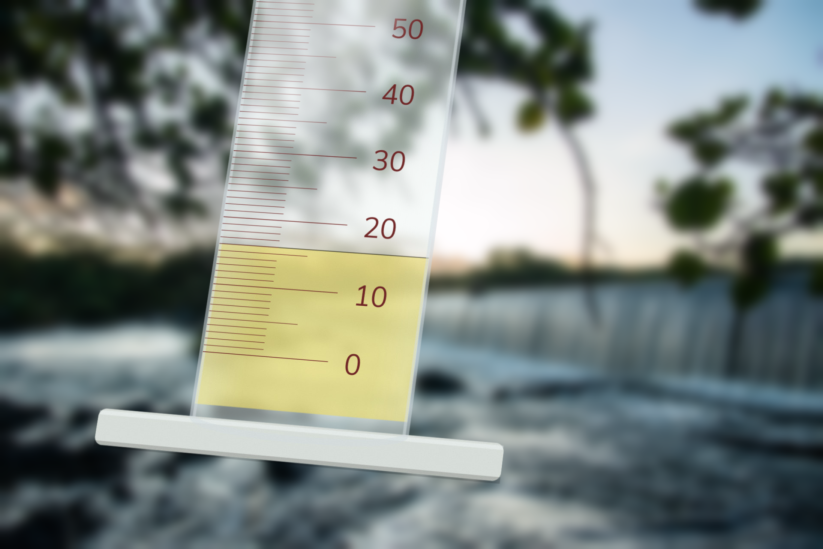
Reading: 16 (mL)
